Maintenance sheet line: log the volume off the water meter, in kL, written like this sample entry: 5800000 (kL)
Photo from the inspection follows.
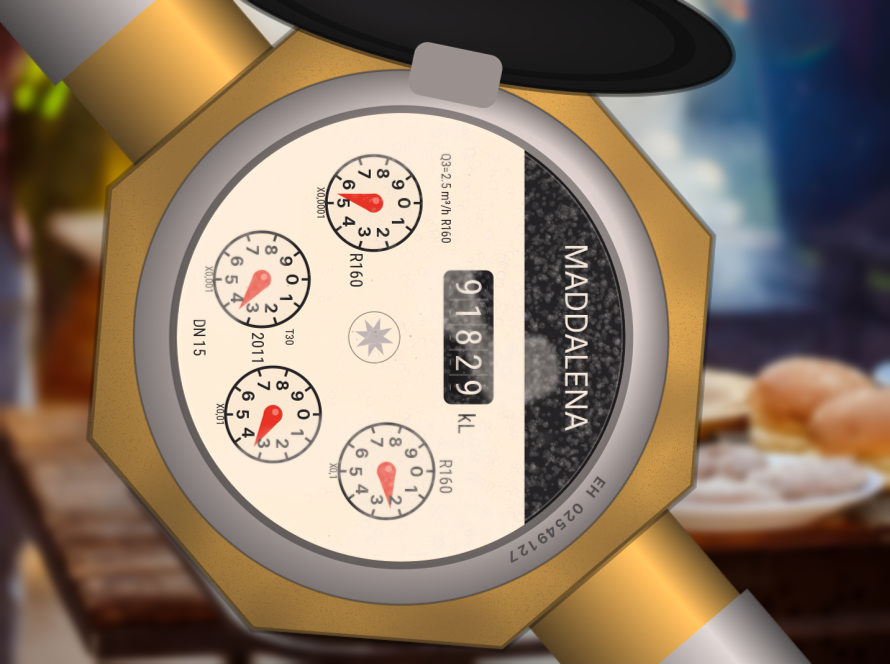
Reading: 91829.2335 (kL)
